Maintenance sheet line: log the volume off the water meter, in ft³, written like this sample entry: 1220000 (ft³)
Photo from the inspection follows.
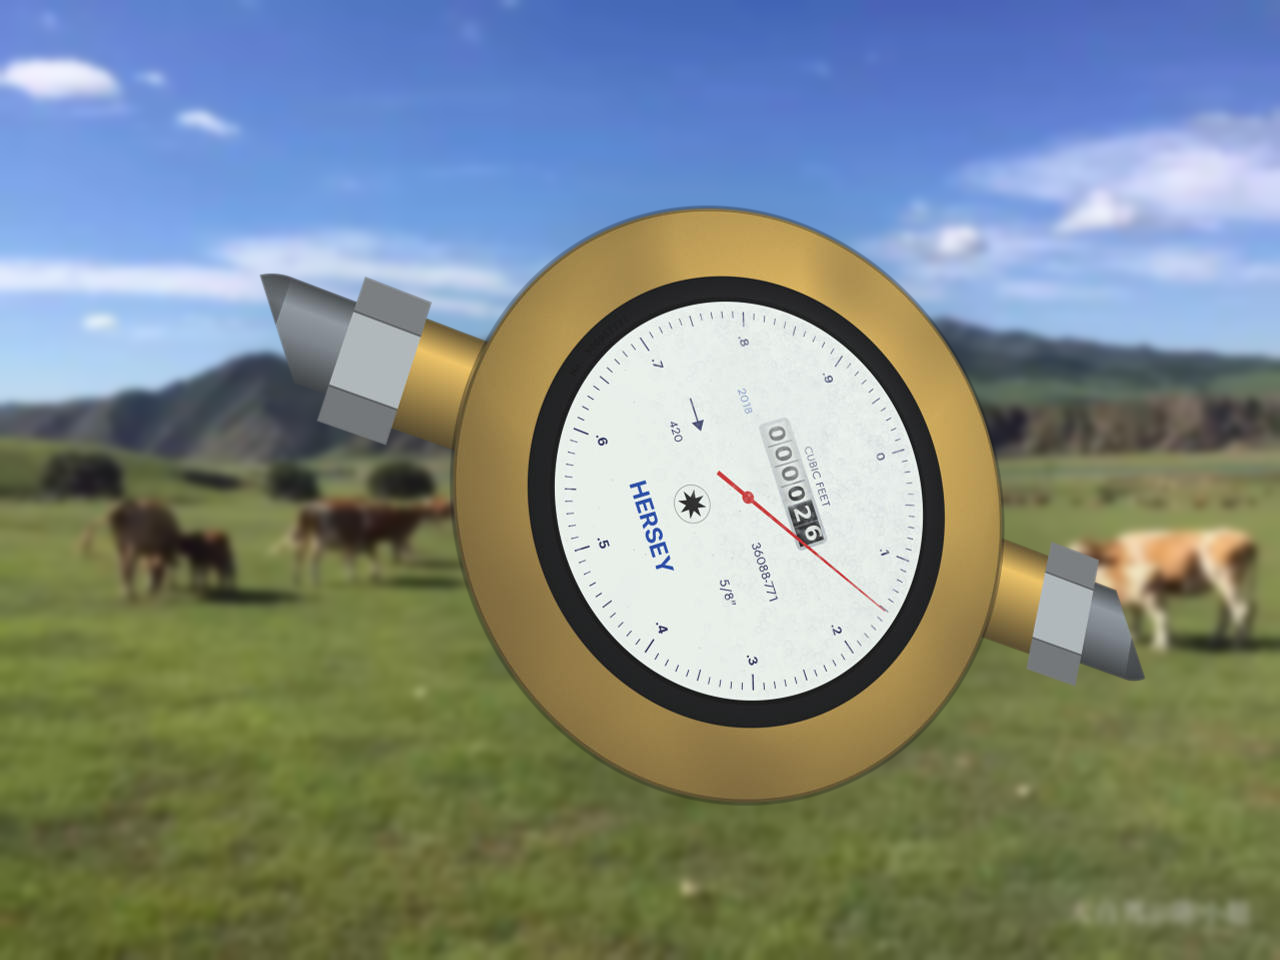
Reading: 26.15 (ft³)
